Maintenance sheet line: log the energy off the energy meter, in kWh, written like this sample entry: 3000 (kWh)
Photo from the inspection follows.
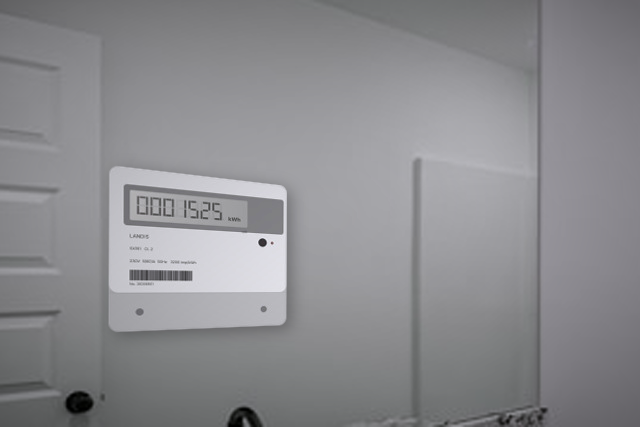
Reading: 1525 (kWh)
